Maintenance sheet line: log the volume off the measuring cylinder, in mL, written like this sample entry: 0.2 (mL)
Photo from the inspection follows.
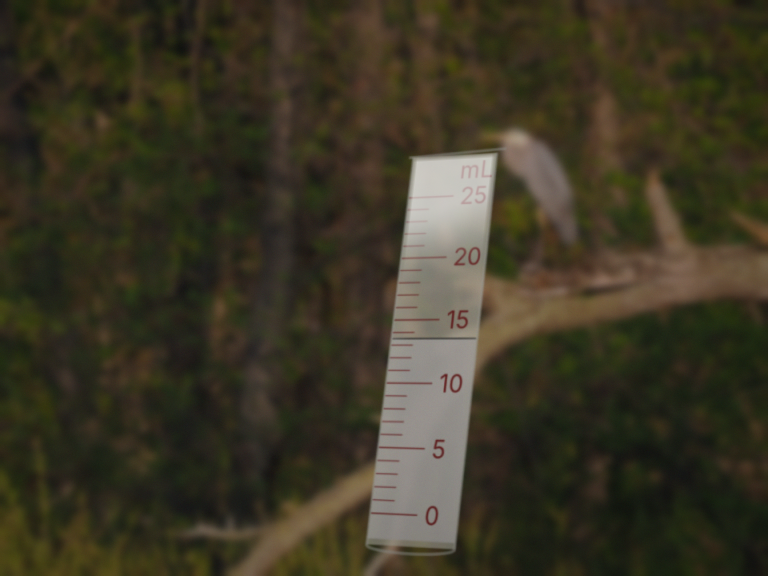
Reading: 13.5 (mL)
